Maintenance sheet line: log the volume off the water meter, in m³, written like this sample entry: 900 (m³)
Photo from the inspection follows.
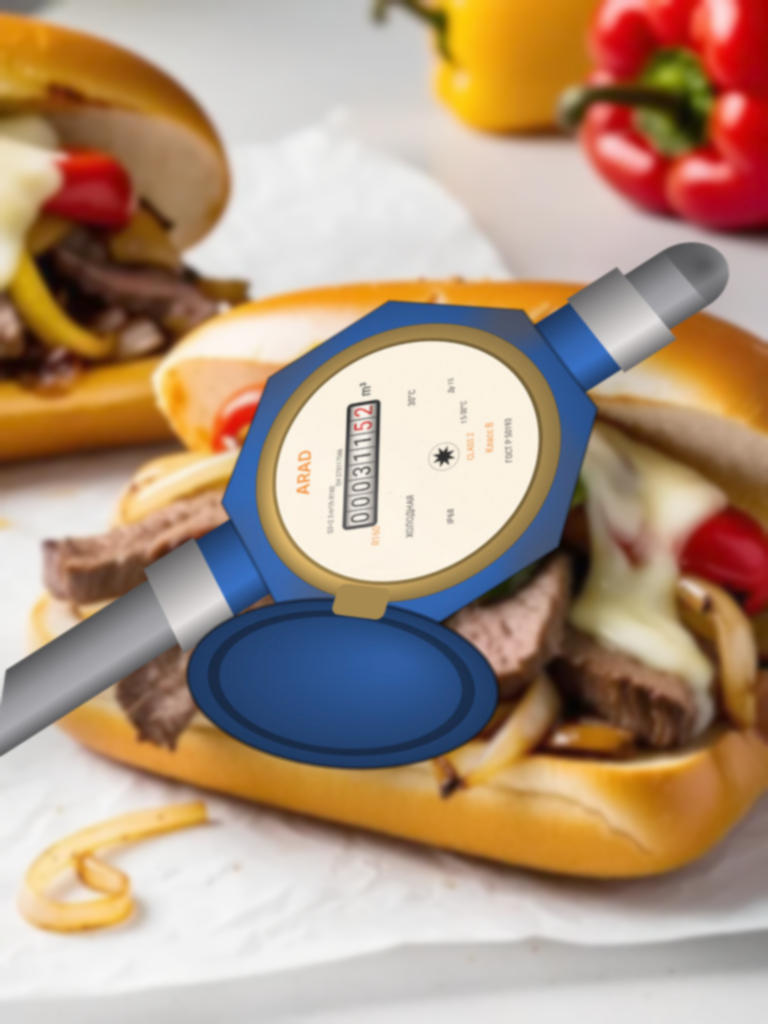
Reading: 311.52 (m³)
